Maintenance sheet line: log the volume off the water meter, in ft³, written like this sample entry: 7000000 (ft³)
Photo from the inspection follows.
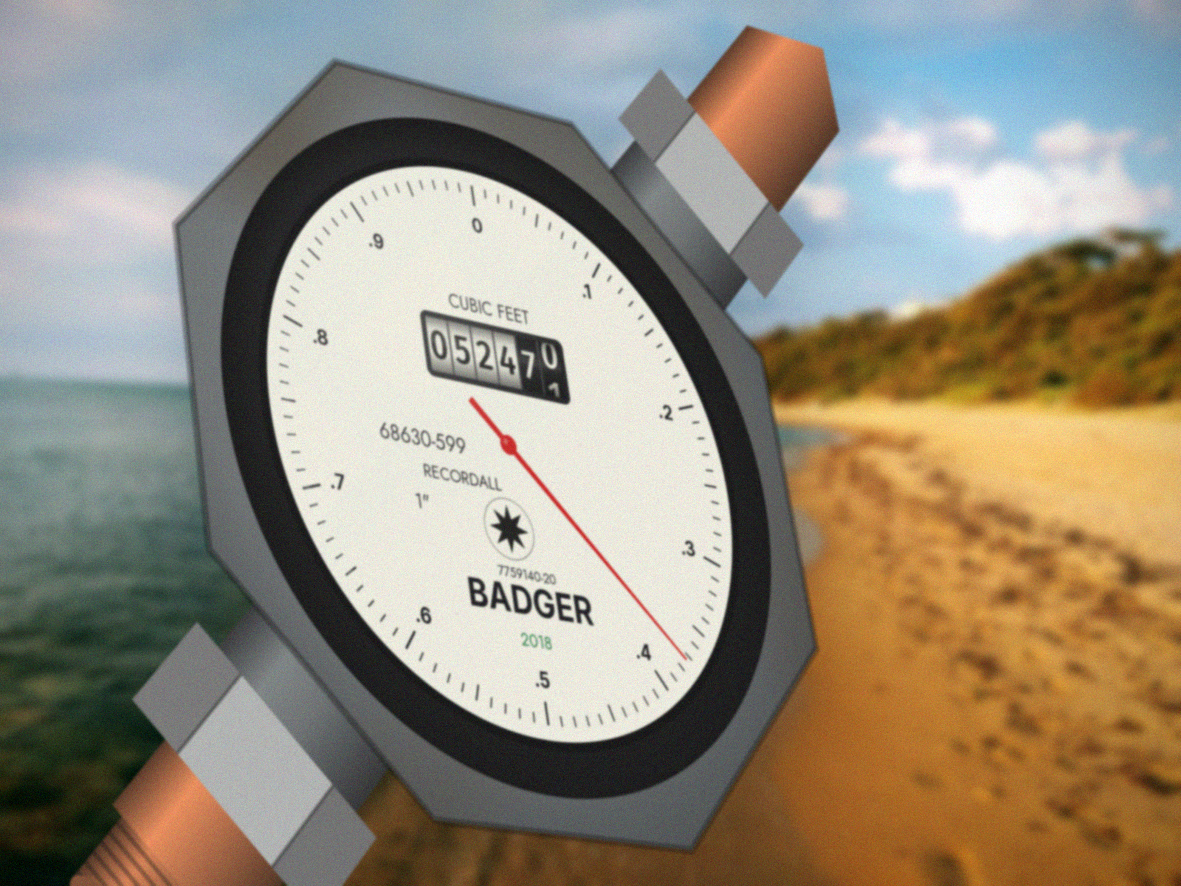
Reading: 52470.37 (ft³)
